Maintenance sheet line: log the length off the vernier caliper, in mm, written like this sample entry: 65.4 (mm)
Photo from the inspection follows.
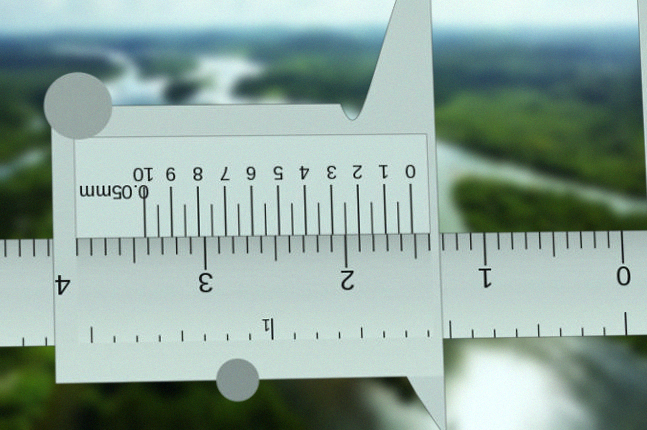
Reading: 15.2 (mm)
